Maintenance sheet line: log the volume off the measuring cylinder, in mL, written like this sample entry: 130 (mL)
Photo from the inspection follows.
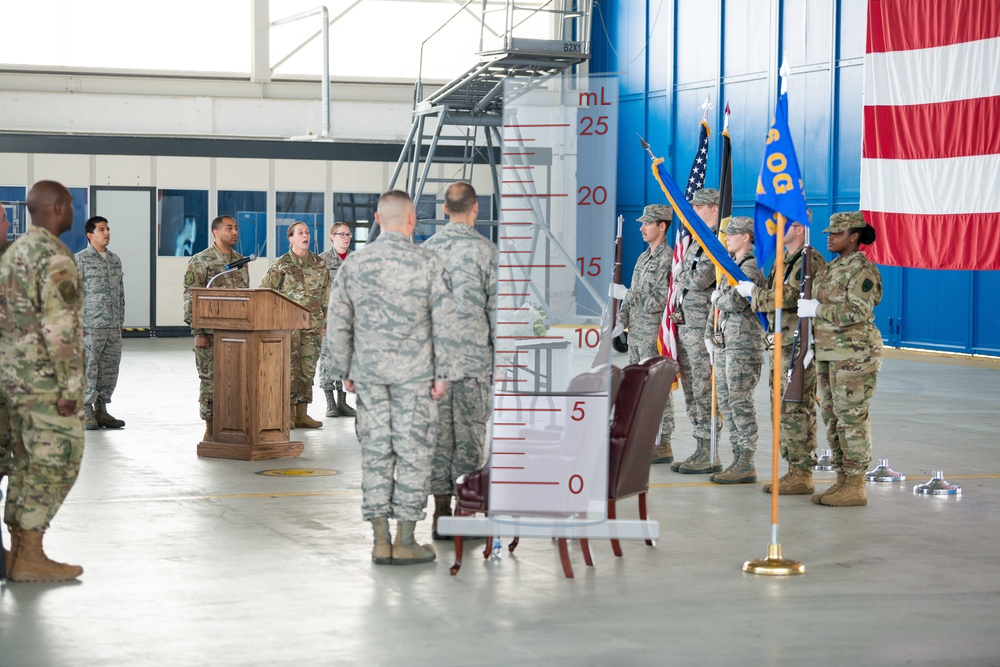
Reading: 6 (mL)
